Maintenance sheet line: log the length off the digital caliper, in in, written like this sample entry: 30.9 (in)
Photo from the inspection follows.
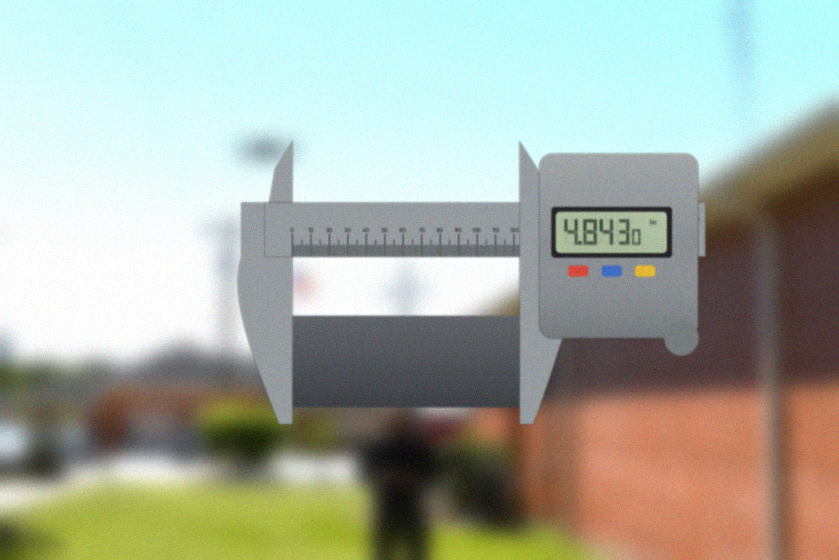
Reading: 4.8430 (in)
